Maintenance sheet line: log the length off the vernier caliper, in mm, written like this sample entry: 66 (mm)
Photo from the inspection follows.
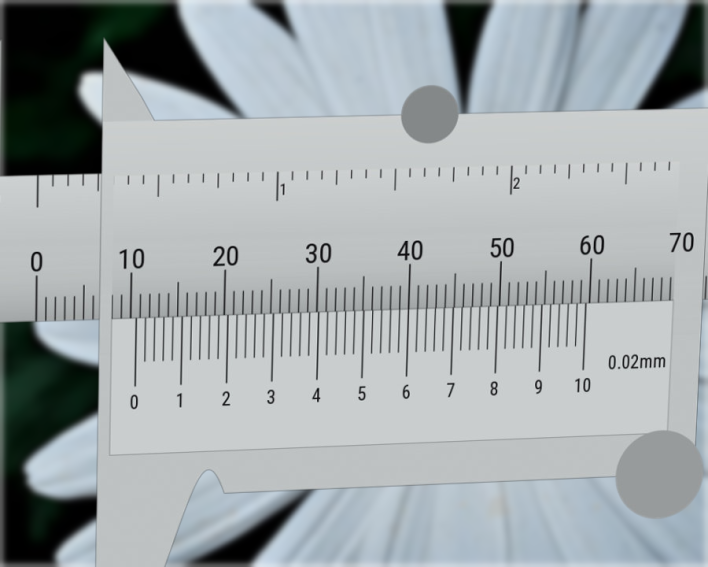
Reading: 10.6 (mm)
